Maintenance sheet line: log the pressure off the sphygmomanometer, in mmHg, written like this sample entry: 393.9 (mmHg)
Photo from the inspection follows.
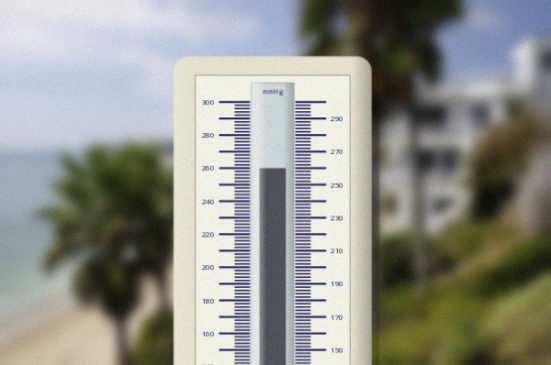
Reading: 260 (mmHg)
